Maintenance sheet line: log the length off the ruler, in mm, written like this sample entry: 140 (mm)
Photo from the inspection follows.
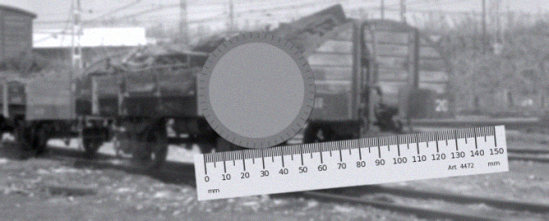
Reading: 60 (mm)
